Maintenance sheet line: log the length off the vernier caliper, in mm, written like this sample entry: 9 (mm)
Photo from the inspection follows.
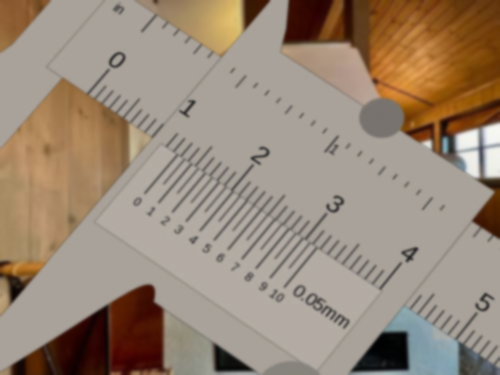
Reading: 12.6 (mm)
